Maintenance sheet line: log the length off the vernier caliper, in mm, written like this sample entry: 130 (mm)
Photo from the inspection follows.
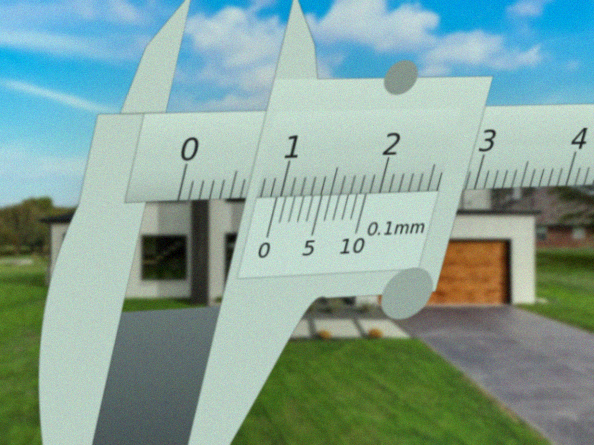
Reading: 9.6 (mm)
